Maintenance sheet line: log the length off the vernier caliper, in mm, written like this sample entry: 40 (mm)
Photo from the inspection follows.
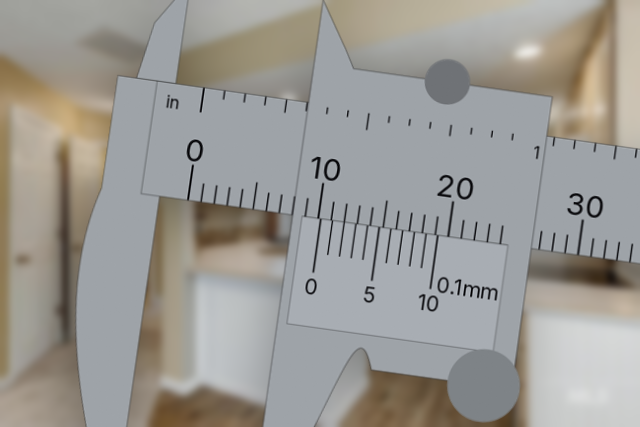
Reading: 10.2 (mm)
